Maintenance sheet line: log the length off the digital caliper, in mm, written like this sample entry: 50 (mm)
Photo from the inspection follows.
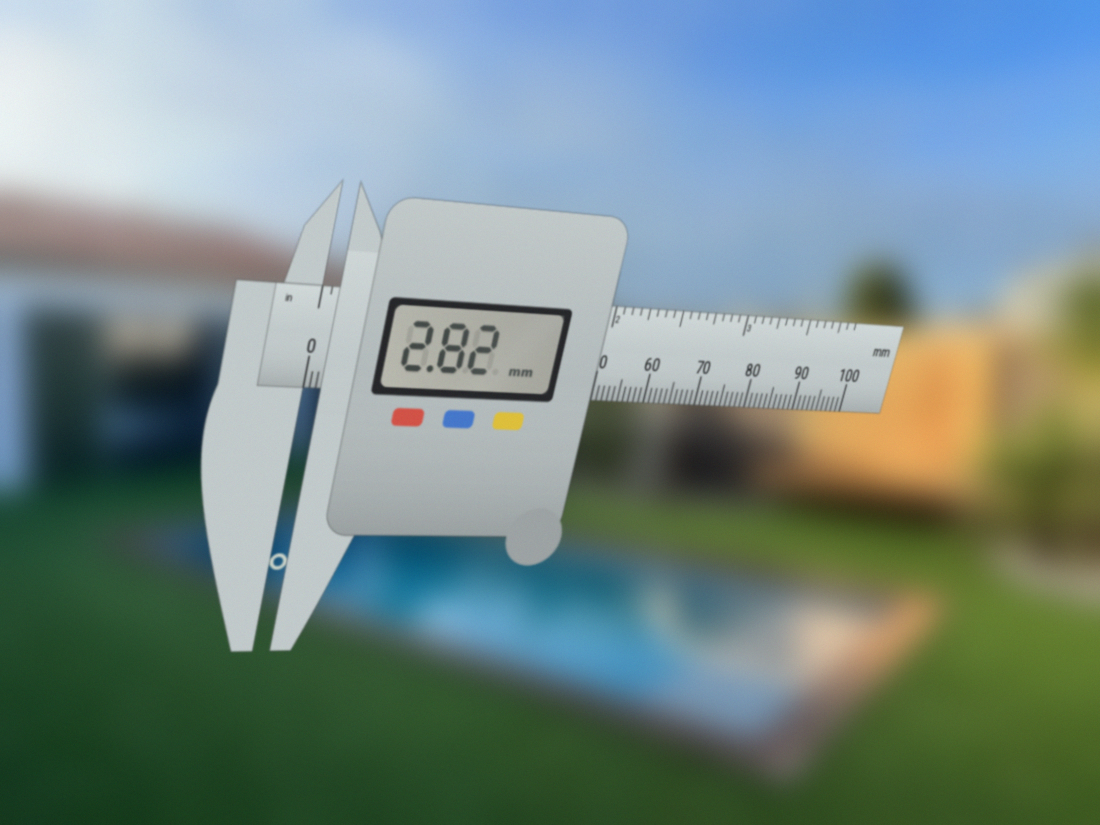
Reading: 2.82 (mm)
